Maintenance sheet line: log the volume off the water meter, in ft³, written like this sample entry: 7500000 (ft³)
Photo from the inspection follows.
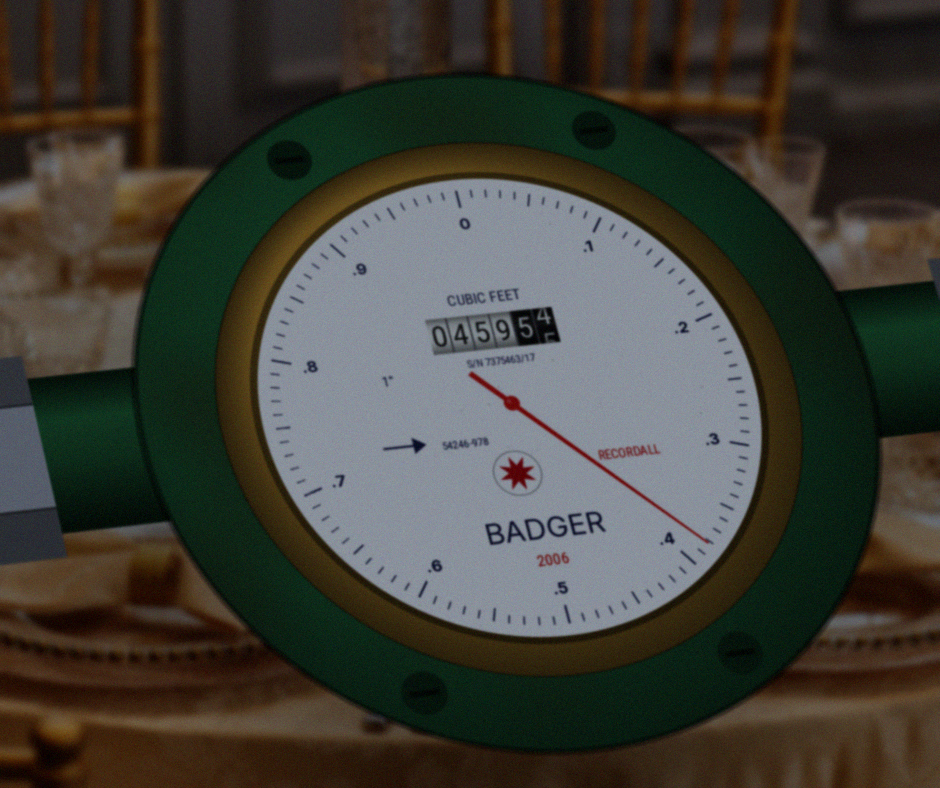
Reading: 45954.38 (ft³)
